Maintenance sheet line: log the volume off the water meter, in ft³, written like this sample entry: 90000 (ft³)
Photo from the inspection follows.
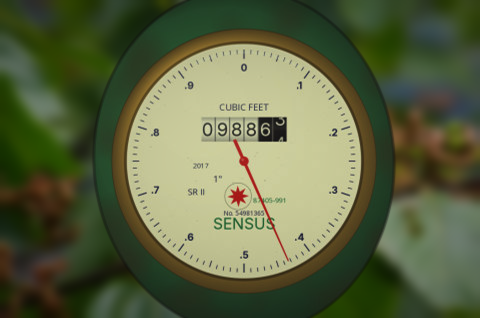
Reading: 98863.43 (ft³)
